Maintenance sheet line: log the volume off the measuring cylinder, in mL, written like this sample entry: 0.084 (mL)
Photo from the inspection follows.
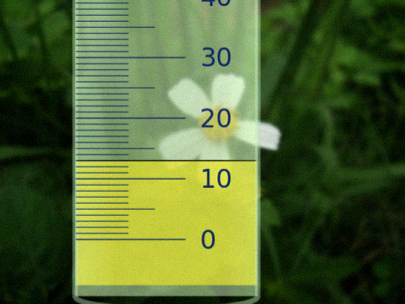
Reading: 13 (mL)
